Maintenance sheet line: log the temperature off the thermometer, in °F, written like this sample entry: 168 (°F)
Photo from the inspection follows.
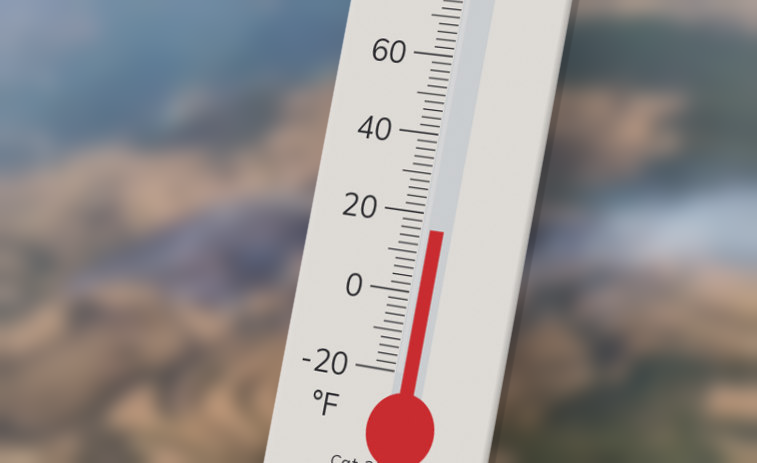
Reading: 16 (°F)
